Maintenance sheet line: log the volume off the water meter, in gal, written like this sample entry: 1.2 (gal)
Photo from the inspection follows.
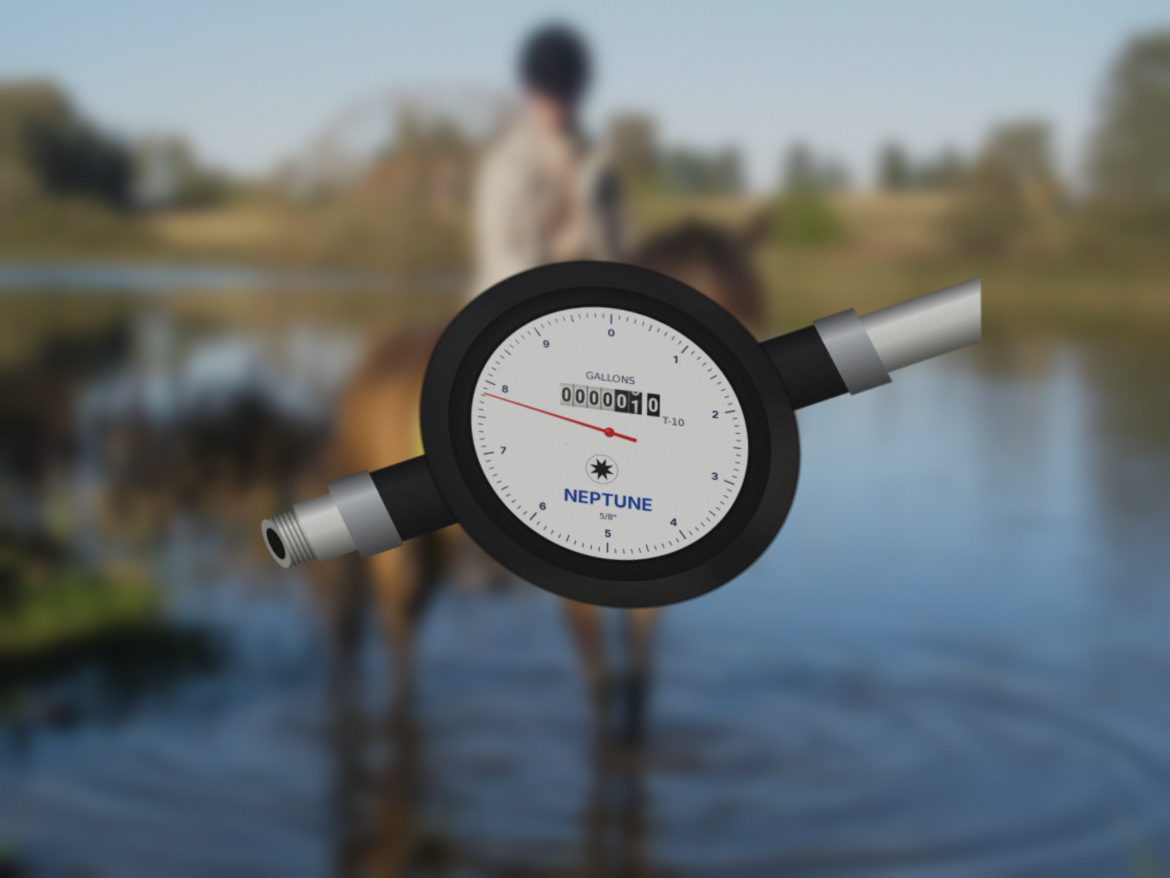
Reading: 7.8 (gal)
